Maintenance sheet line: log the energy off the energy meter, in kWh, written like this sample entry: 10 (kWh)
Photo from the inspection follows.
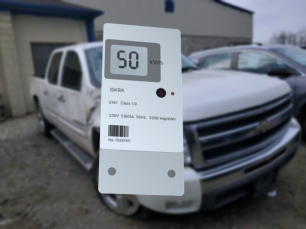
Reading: 50 (kWh)
